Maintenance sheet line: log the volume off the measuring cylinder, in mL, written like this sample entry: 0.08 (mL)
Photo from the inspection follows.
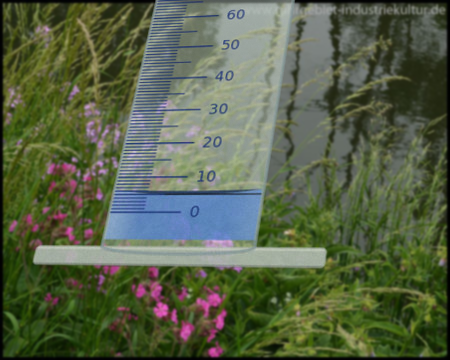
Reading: 5 (mL)
